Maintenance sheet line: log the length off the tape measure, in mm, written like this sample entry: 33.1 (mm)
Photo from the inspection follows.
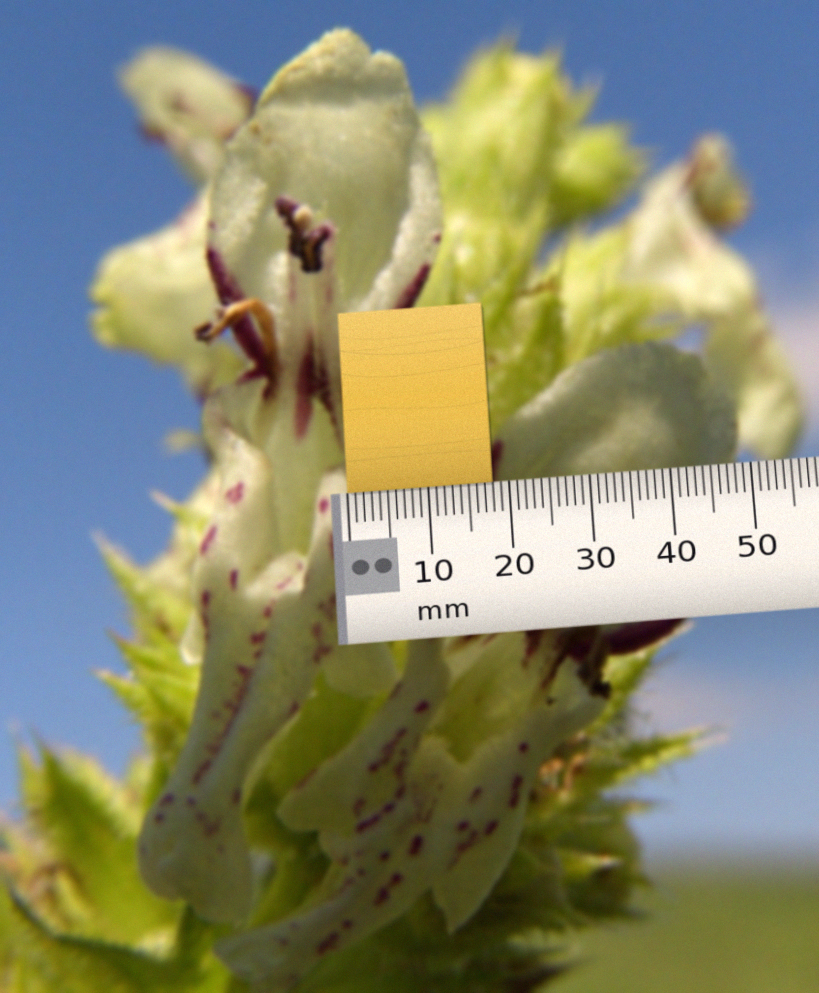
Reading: 18 (mm)
